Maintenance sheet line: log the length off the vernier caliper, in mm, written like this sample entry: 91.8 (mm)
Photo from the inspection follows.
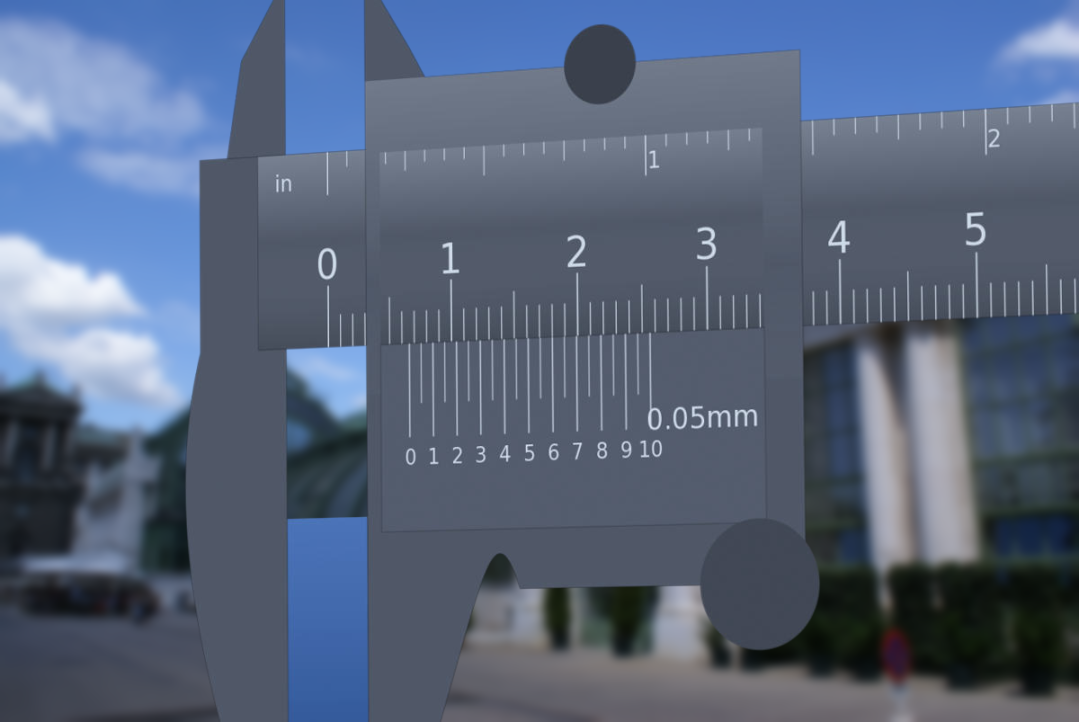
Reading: 6.6 (mm)
